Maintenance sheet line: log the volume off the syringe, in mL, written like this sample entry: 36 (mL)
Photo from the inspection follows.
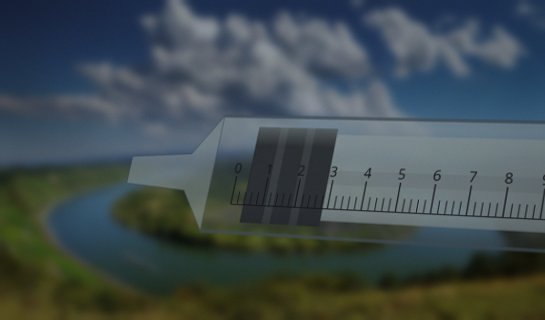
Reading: 0.4 (mL)
